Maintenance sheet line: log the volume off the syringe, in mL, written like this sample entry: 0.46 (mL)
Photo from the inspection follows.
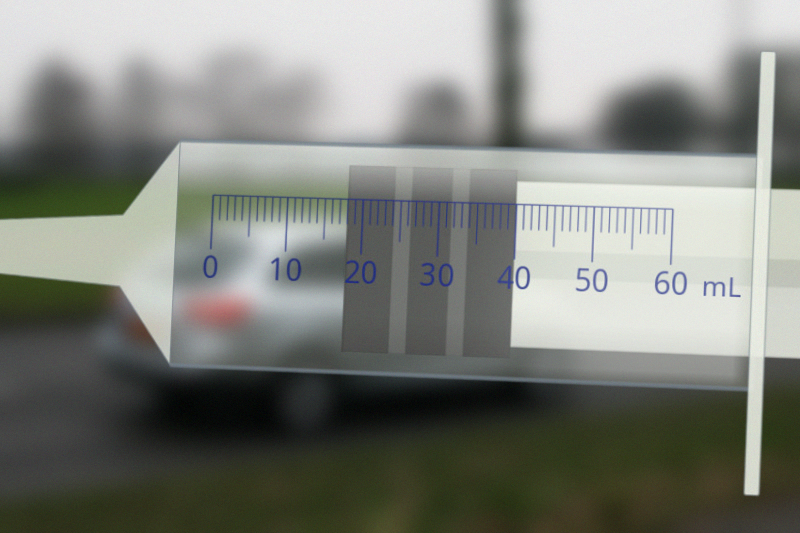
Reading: 18 (mL)
